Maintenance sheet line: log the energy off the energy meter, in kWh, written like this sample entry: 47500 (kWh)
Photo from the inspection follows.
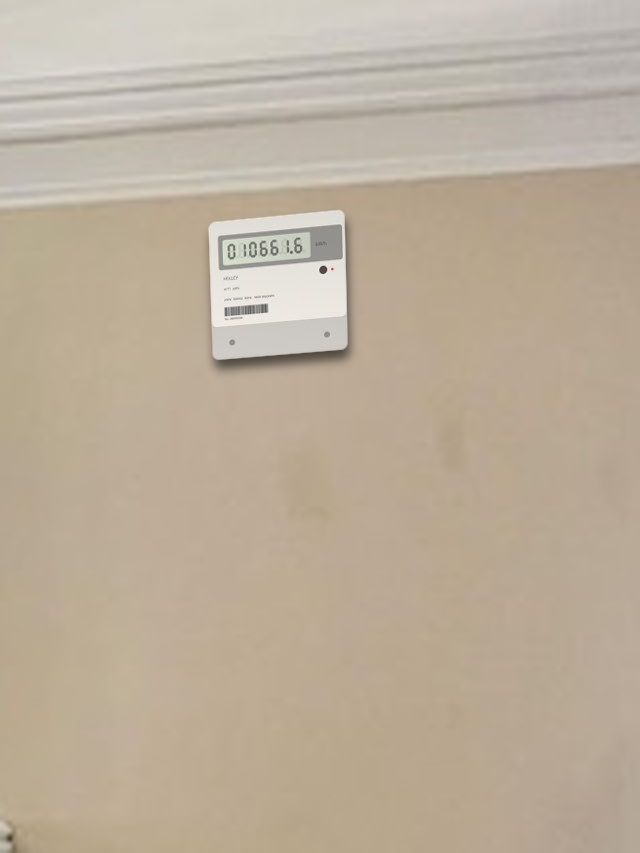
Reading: 10661.6 (kWh)
